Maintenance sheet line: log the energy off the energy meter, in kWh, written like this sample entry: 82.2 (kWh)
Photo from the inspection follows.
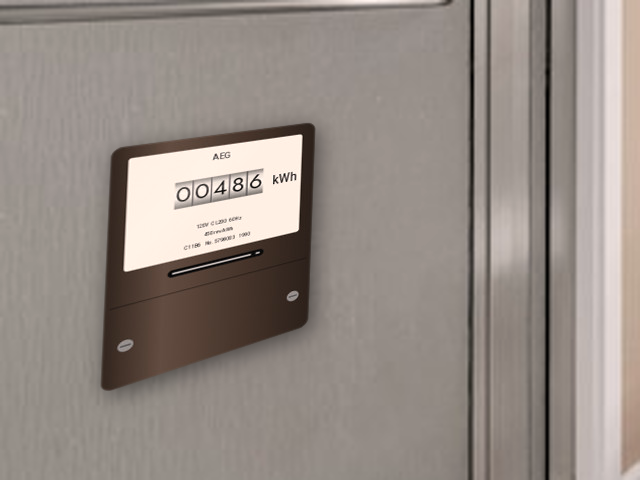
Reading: 486 (kWh)
